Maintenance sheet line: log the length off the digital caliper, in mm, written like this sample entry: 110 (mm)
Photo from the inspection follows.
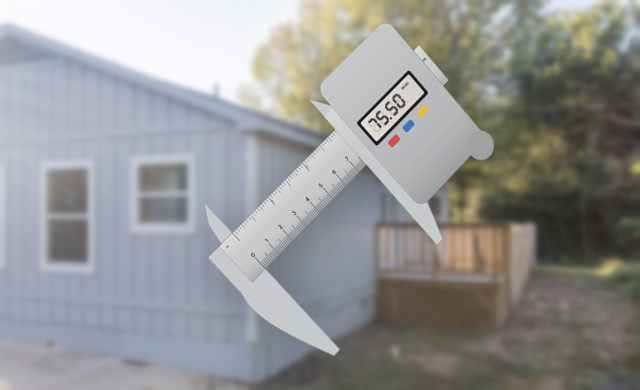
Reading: 75.50 (mm)
